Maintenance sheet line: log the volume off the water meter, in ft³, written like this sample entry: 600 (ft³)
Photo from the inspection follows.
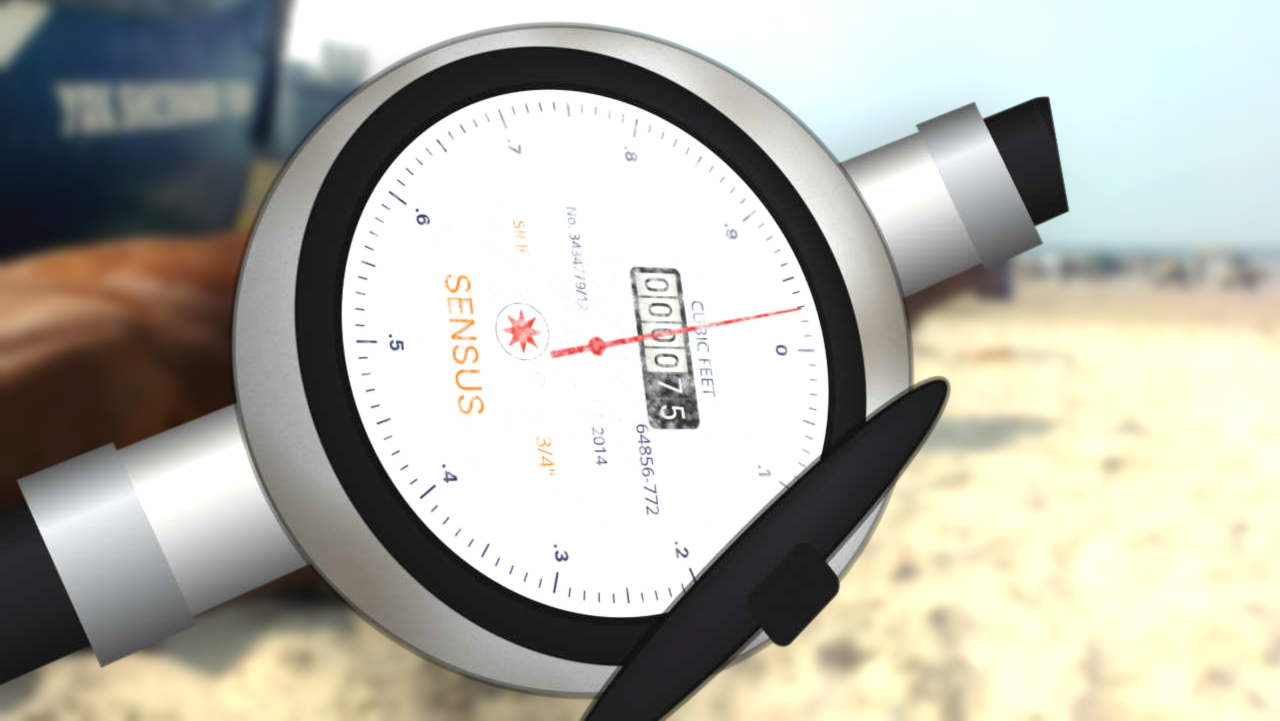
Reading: 74.97 (ft³)
